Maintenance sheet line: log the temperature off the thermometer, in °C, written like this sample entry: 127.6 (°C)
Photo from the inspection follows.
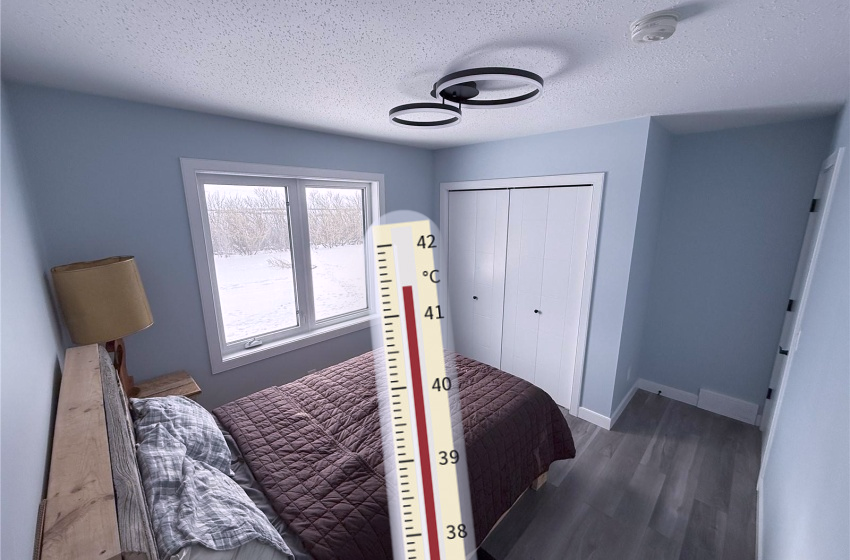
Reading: 41.4 (°C)
